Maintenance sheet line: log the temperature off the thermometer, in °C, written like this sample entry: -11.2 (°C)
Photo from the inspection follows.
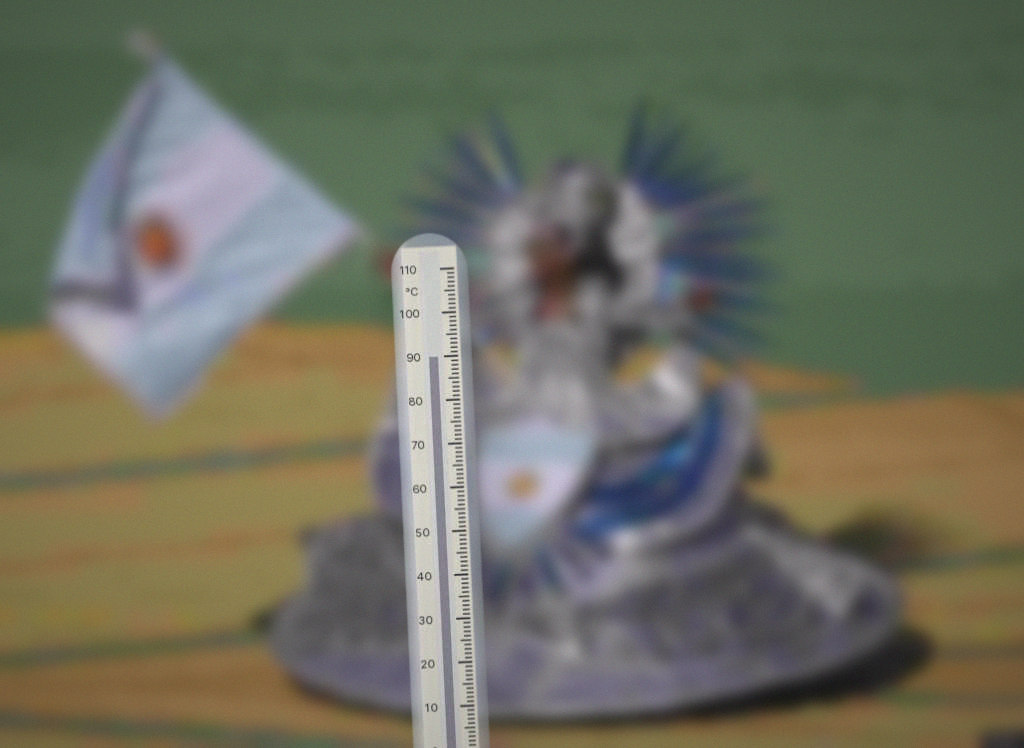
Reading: 90 (°C)
